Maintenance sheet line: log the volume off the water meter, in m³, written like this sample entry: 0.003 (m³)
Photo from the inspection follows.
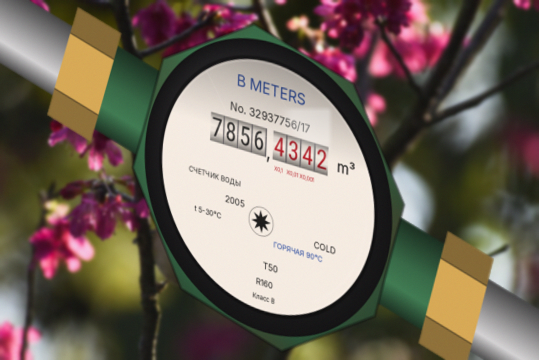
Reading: 7856.4342 (m³)
